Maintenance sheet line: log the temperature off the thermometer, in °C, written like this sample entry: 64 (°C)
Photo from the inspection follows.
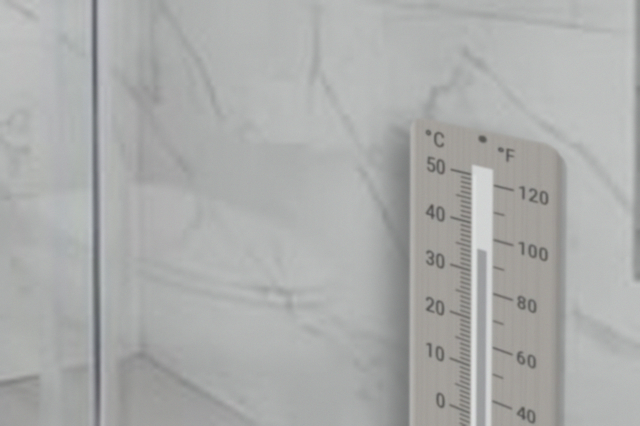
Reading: 35 (°C)
